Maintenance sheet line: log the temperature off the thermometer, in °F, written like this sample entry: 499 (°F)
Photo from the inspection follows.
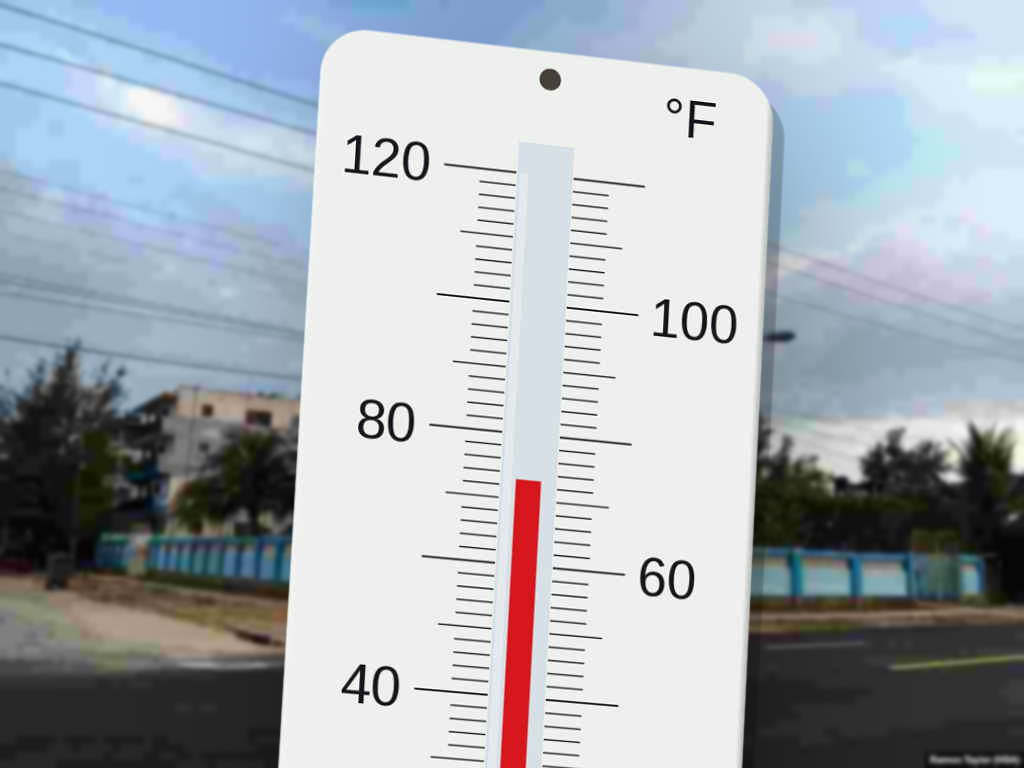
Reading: 73 (°F)
